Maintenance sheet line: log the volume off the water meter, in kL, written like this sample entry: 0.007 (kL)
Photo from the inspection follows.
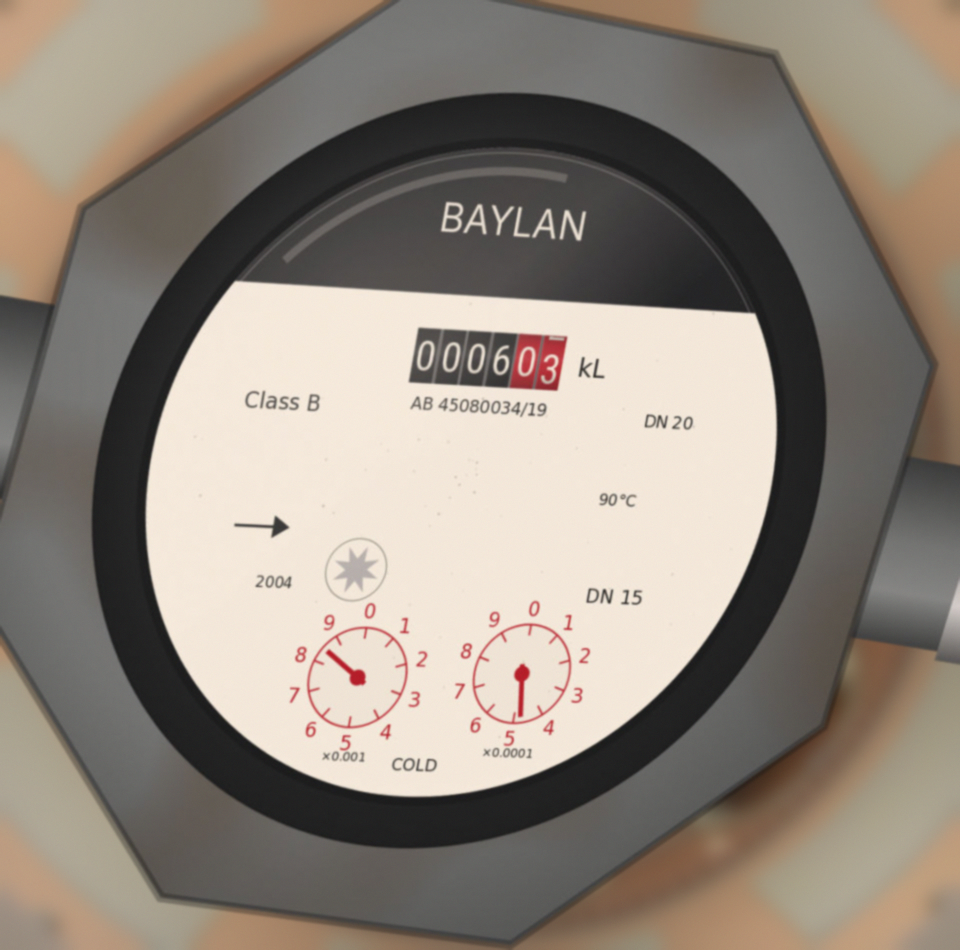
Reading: 6.0284 (kL)
